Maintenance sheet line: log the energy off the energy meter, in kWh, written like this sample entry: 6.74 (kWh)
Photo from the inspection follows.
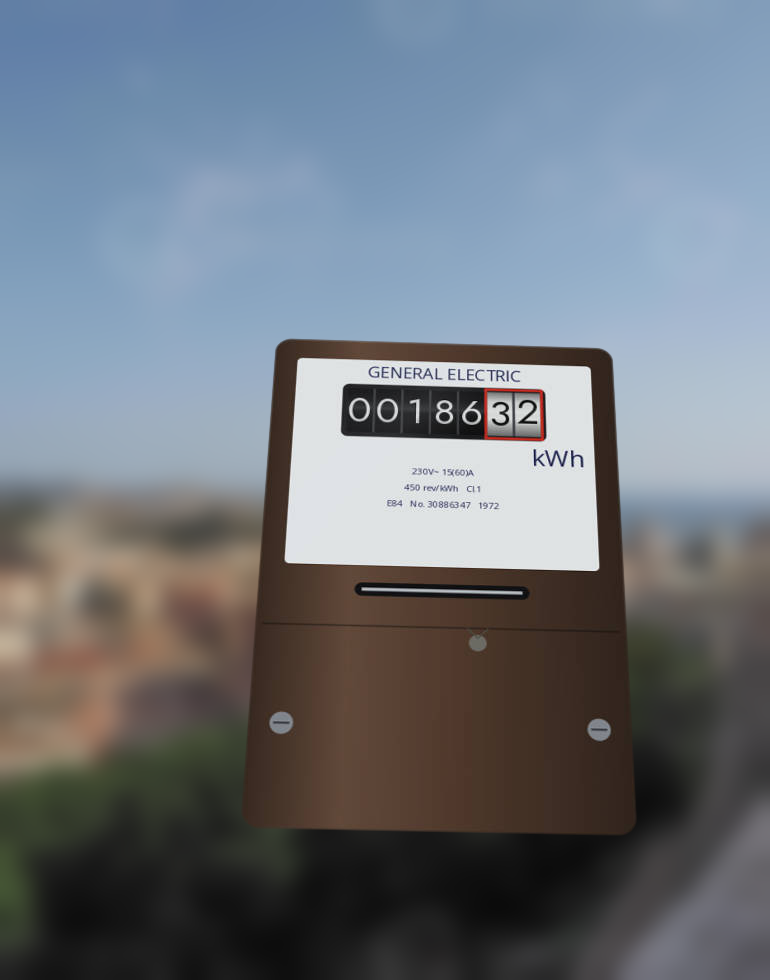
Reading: 186.32 (kWh)
